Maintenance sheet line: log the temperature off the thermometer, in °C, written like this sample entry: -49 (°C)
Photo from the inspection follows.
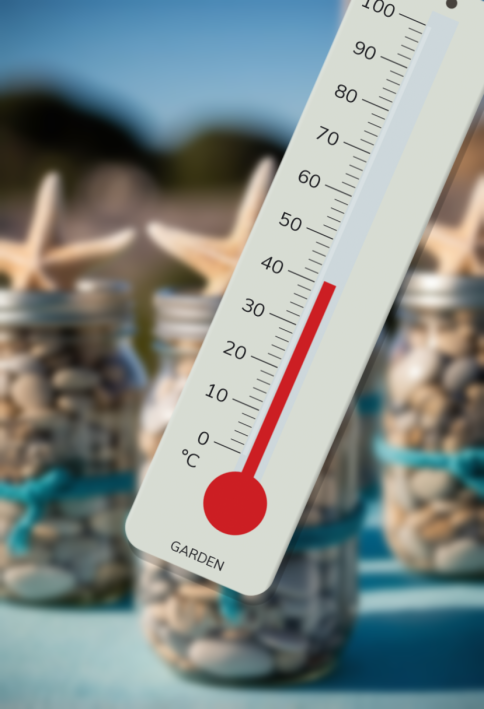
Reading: 41 (°C)
